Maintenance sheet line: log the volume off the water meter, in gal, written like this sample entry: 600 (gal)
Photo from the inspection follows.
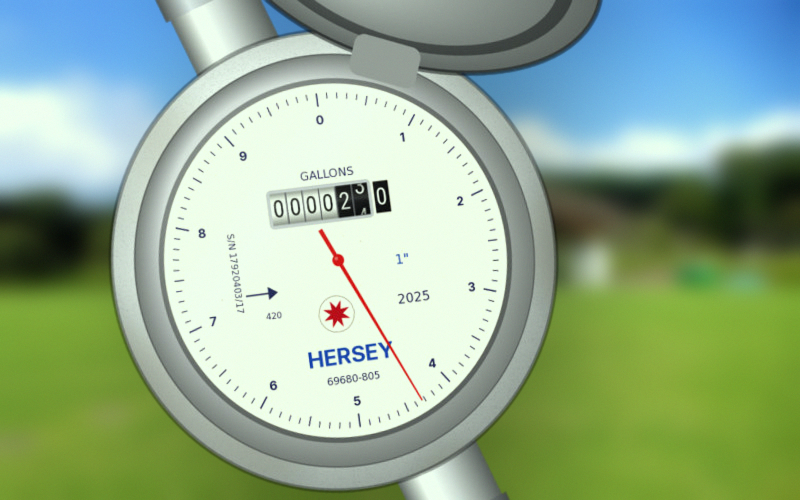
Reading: 234.3 (gal)
